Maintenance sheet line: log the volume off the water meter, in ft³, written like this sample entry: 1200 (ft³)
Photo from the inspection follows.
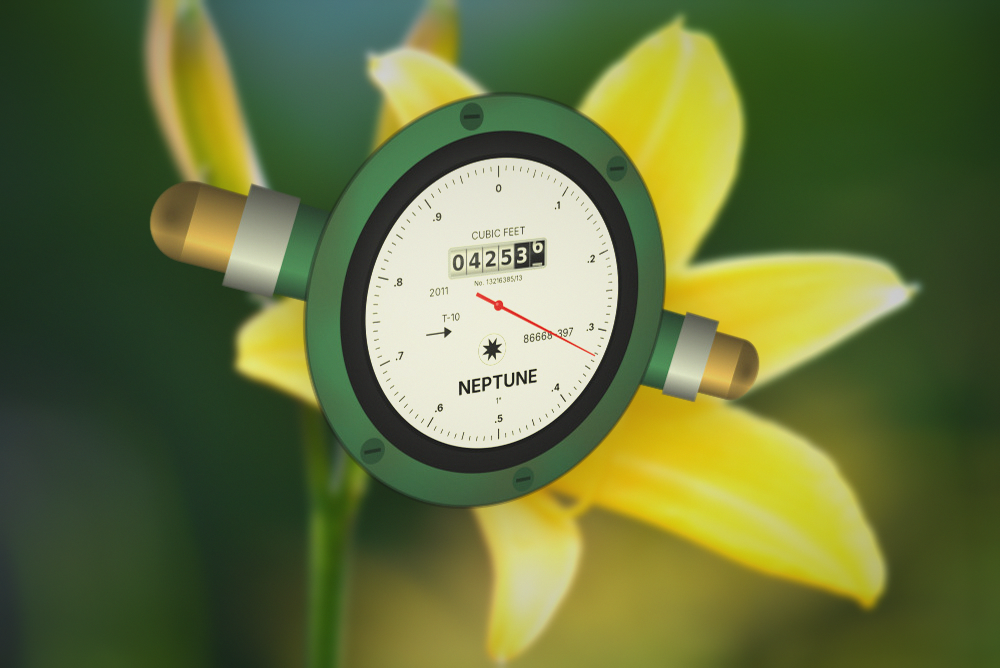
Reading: 42536.33 (ft³)
